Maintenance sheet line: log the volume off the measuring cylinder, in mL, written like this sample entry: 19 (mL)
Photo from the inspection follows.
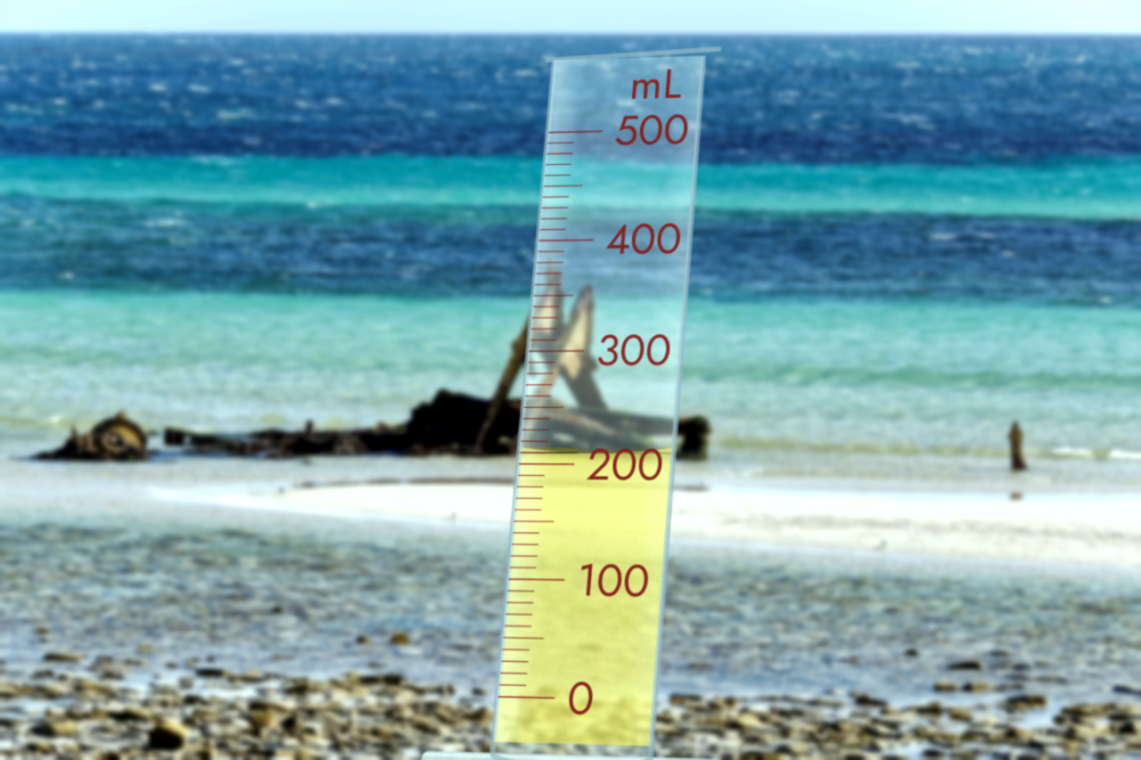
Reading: 210 (mL)
